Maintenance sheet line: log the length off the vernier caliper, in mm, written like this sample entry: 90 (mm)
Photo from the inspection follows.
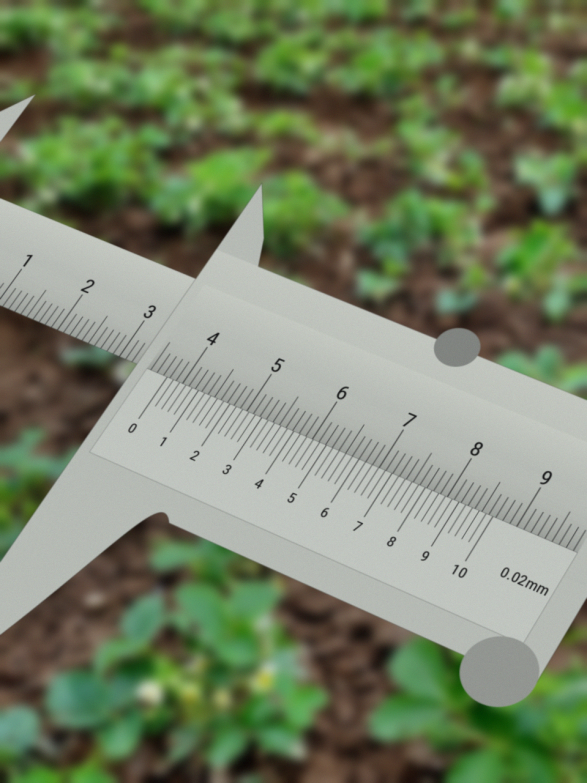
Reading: 37.6 (mm)
